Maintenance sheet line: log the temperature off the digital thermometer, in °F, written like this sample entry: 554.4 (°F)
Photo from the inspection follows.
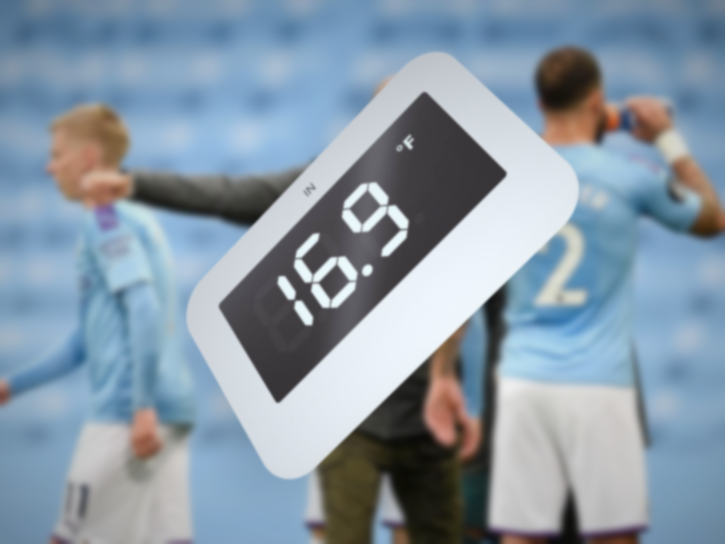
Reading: 16.9 (°F)
